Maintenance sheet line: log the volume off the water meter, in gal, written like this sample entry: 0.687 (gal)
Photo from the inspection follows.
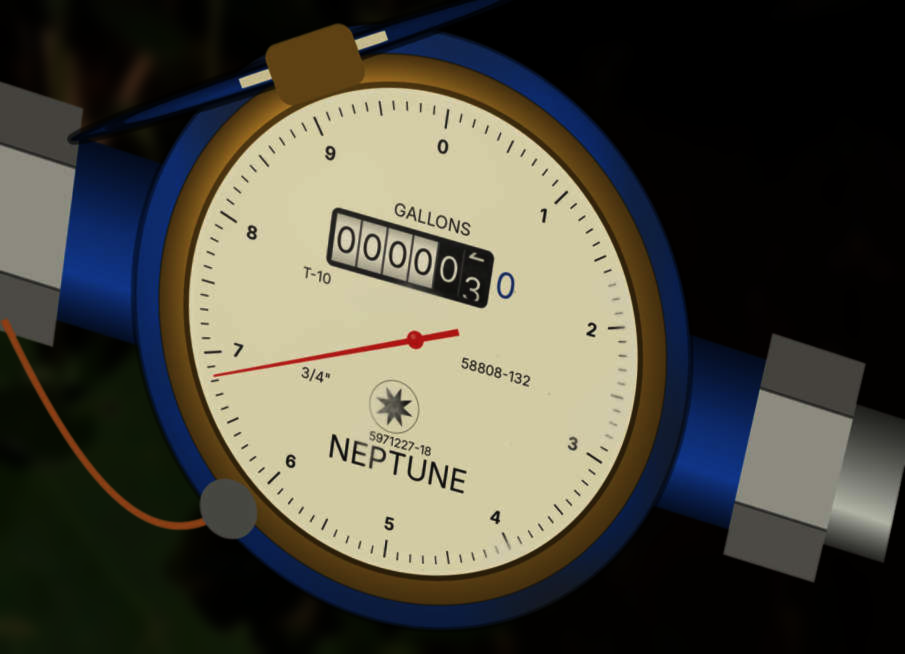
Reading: 26.8 (gal)
